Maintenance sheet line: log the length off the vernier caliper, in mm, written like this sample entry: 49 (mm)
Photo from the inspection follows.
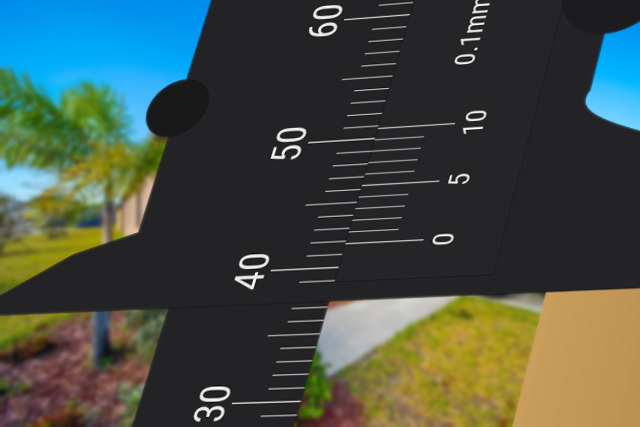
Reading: 41.8 (mm)
